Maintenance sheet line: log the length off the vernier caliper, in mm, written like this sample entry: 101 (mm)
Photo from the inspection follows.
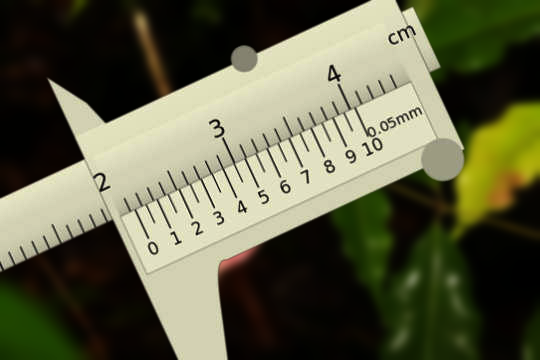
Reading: 21.4 (mm)
